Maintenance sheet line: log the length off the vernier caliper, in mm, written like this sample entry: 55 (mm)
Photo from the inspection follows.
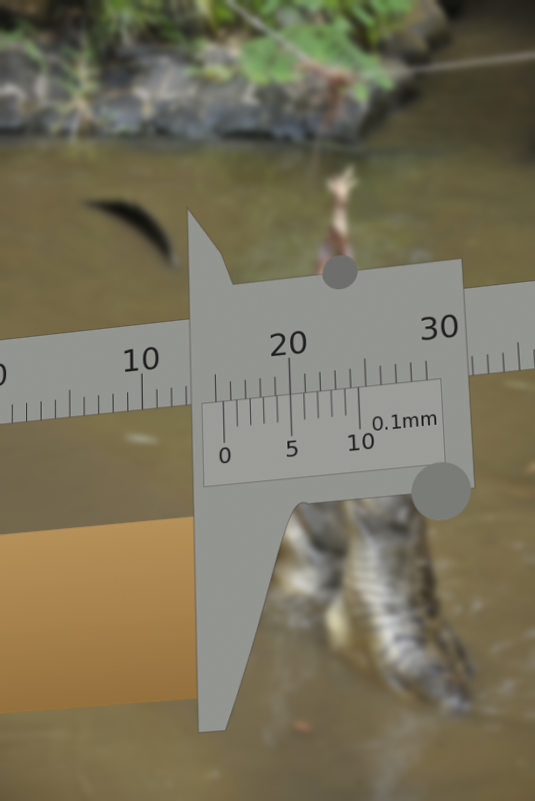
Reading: 15.5 (mm)
